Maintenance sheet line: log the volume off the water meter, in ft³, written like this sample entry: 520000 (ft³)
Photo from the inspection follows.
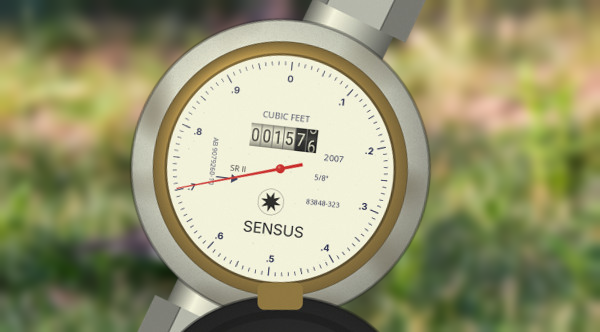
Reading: 1575.70 (ft³)
